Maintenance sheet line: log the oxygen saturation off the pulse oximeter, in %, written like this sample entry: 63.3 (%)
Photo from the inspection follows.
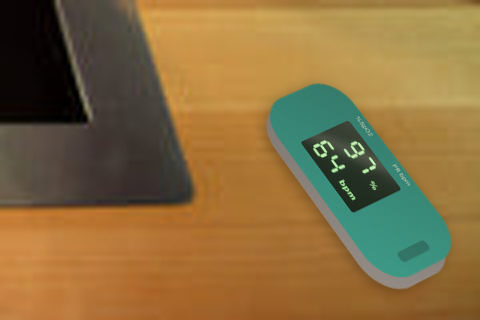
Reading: 97 (%)
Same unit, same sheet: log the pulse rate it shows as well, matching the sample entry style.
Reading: 64 (bpm)
